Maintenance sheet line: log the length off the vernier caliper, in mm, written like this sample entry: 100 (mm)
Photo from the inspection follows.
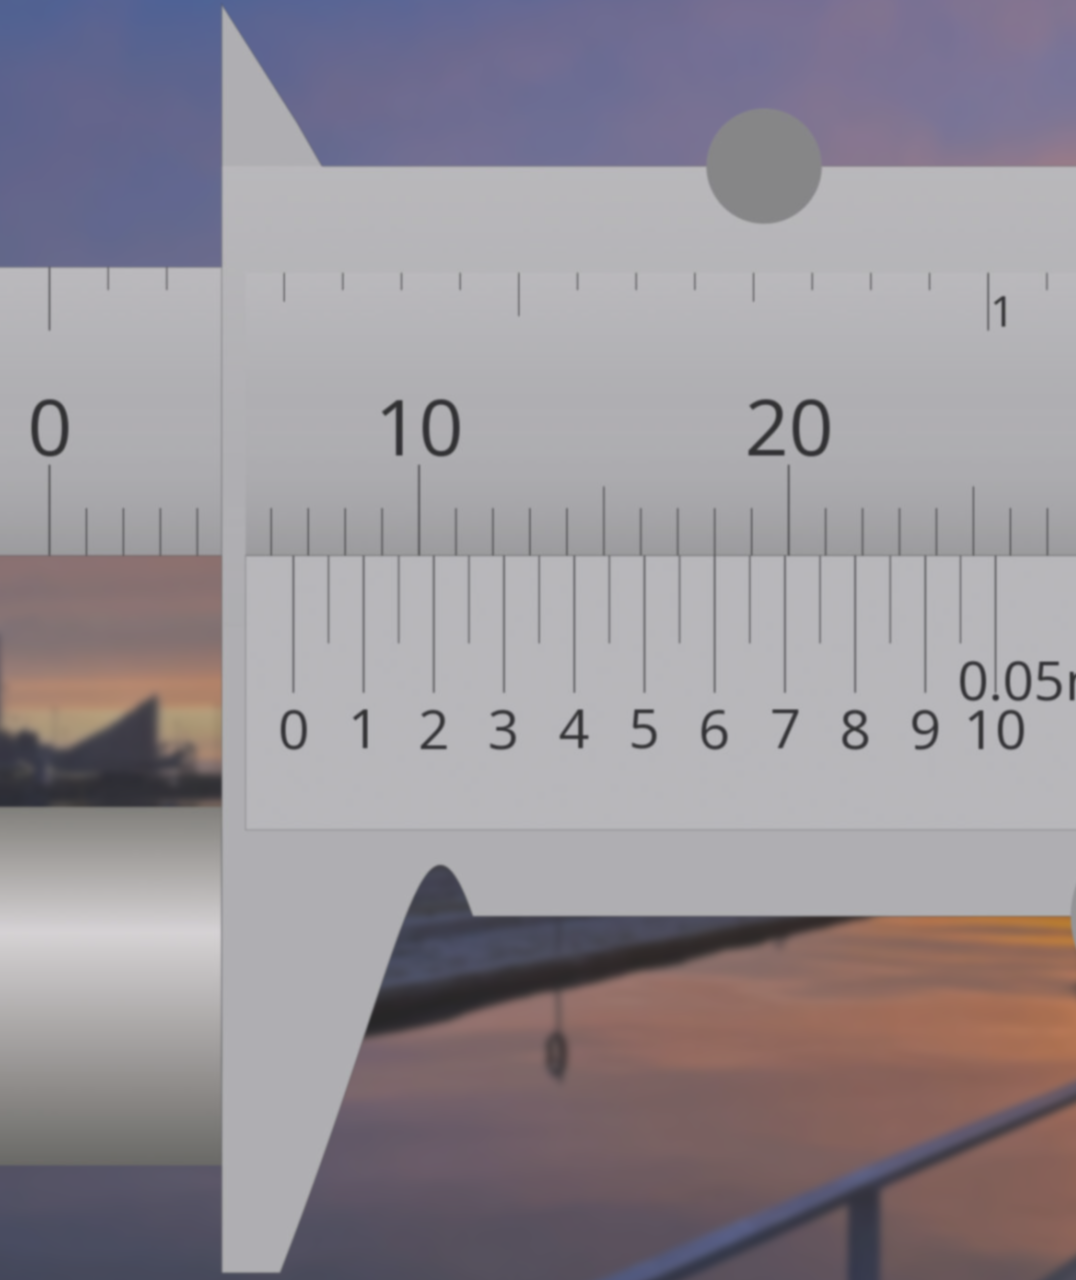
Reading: 6.60 (mm)
